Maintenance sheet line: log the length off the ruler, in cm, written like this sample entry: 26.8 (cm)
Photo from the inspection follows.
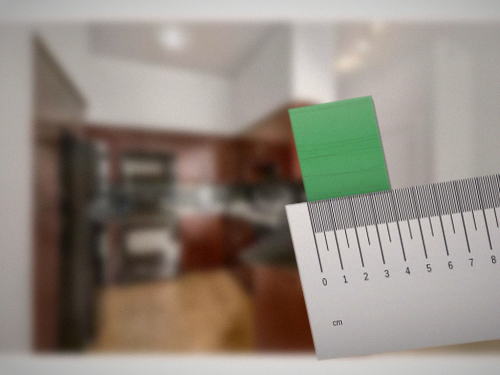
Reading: 4 (cm)
